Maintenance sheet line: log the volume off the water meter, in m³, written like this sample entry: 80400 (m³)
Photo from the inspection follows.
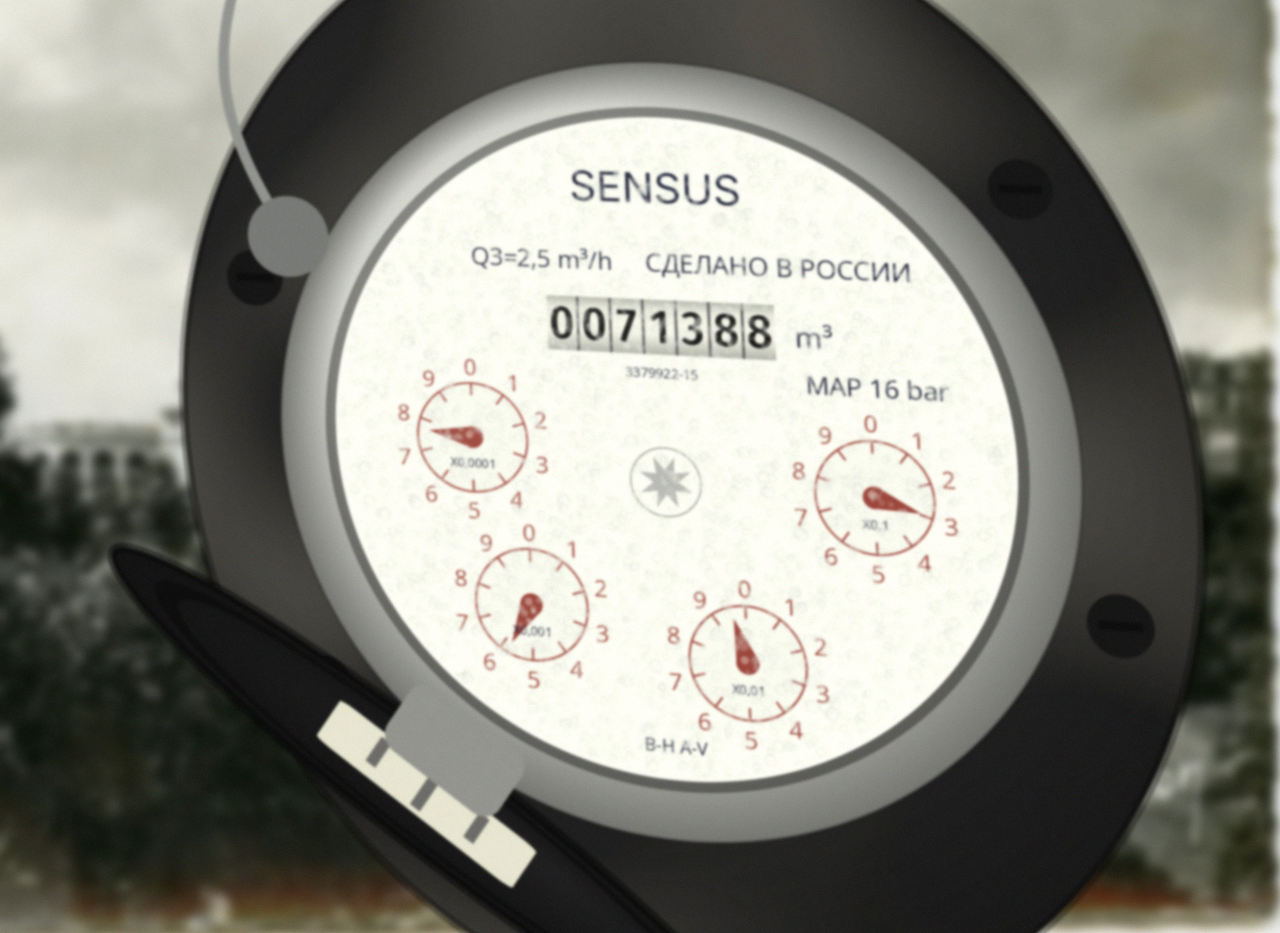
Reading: 71388.2957 (m³)
